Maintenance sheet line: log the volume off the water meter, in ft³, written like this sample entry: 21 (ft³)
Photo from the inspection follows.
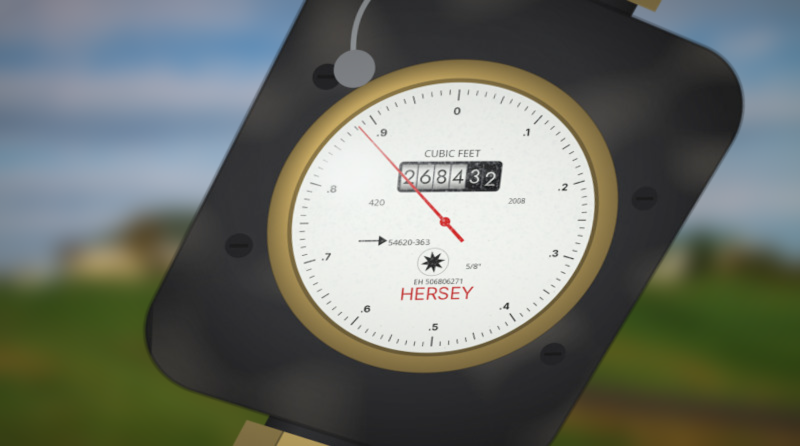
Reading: 268431.88 (ft³)
